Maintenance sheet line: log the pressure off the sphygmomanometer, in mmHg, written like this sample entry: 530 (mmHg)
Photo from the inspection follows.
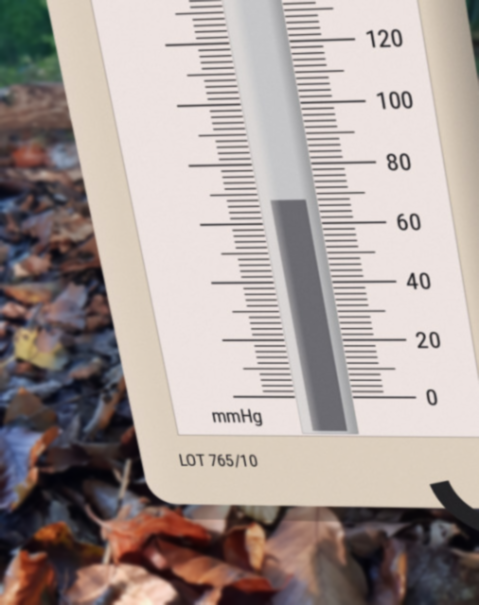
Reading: 68 (mmHg)
